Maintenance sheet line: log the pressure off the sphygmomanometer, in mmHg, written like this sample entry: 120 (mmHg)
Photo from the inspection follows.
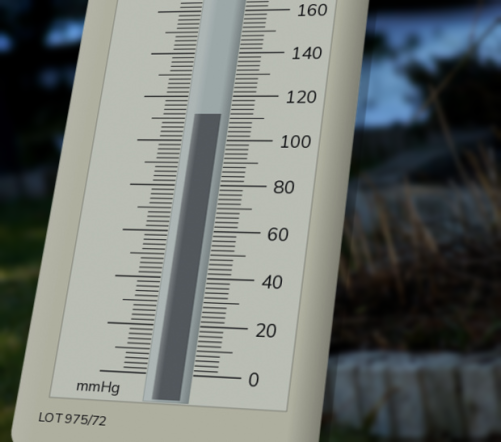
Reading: 112 (mmHg)
